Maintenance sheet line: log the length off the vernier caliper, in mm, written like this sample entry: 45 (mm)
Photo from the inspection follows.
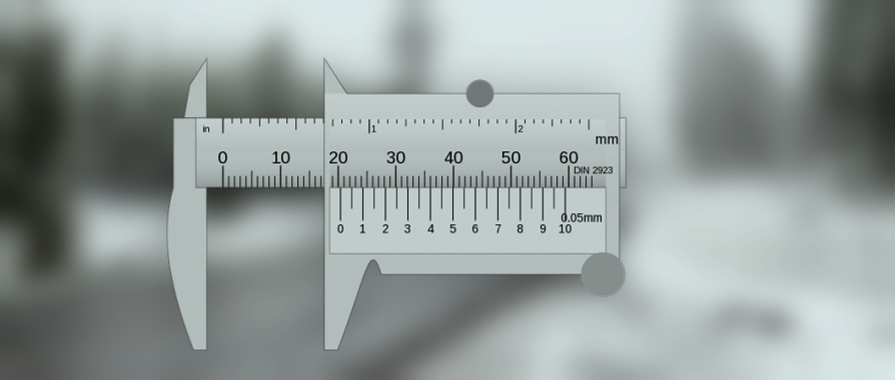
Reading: 20.4 (mm)
